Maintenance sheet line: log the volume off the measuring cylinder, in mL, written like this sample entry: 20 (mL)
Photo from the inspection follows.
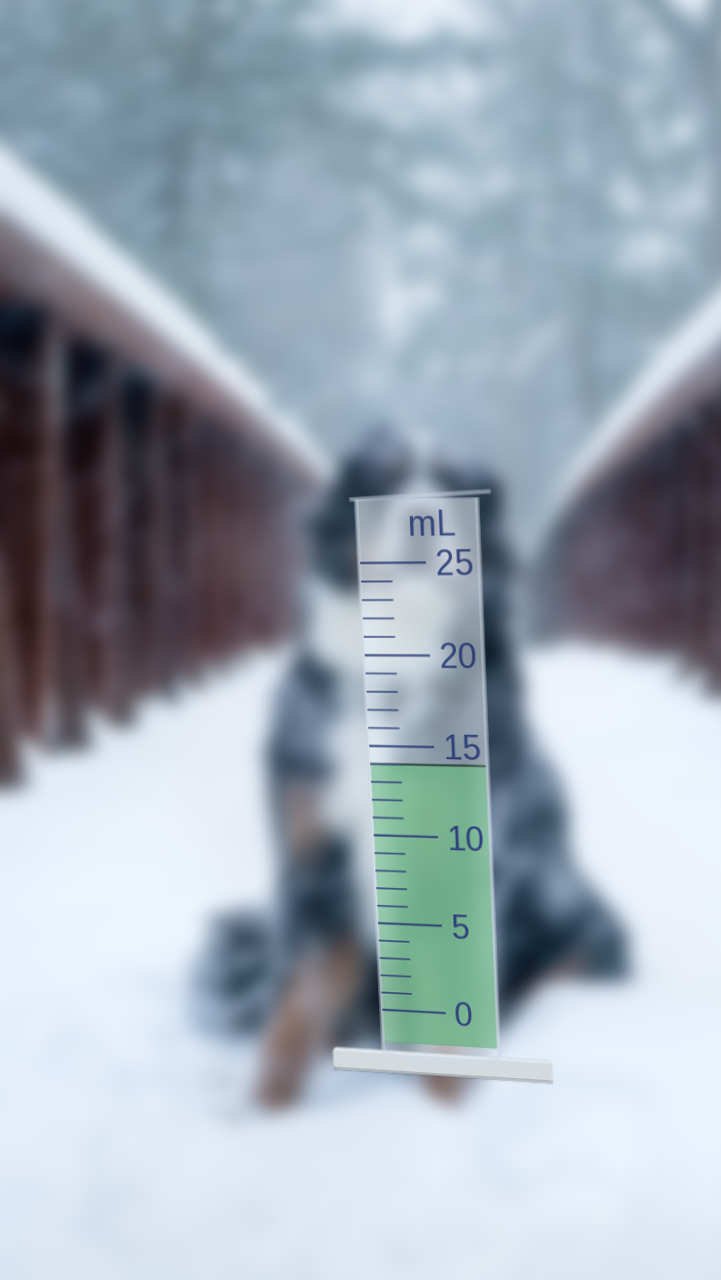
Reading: 14 (mL)
